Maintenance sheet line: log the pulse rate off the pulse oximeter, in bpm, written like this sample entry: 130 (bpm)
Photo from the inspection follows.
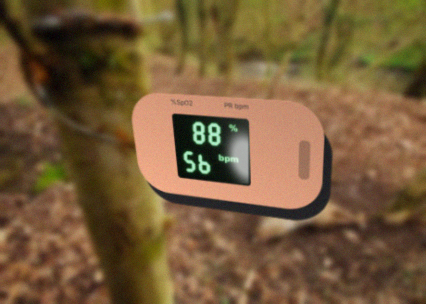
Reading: 56 (bpm)
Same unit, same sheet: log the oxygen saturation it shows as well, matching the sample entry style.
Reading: 88 (%)
